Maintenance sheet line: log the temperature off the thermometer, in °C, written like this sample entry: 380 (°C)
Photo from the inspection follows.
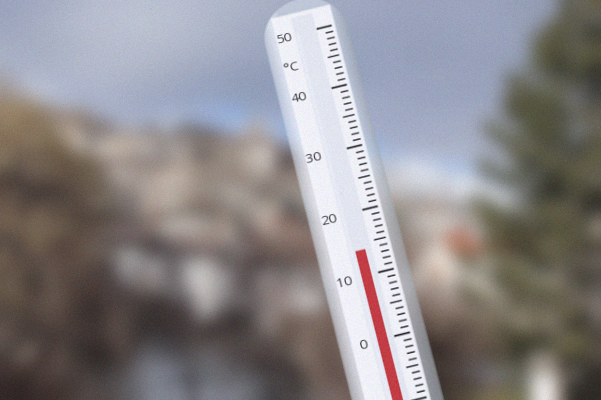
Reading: 14 (°C)
